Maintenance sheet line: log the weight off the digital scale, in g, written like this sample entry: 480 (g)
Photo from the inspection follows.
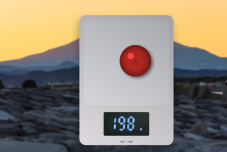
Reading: 198 (g)
